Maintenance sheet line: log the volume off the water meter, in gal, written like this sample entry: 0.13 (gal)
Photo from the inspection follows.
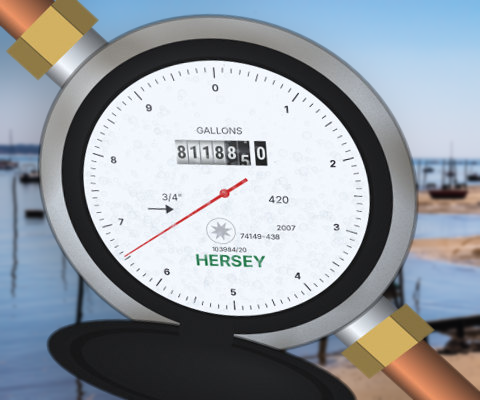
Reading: 8118846.5 (gal)
